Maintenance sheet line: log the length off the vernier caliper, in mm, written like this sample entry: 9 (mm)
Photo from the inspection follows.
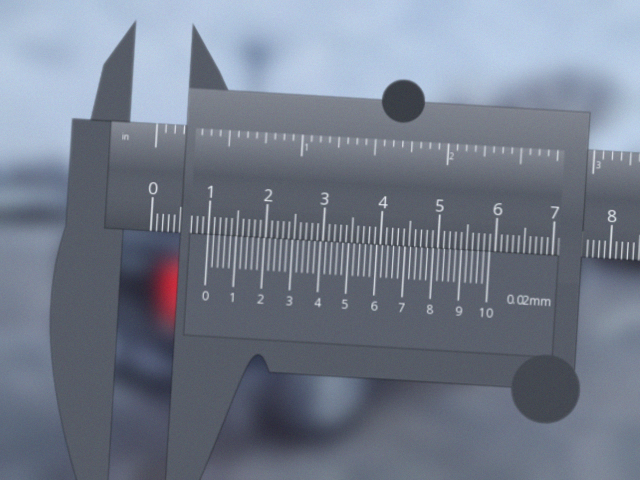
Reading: 10.0 (mm)
